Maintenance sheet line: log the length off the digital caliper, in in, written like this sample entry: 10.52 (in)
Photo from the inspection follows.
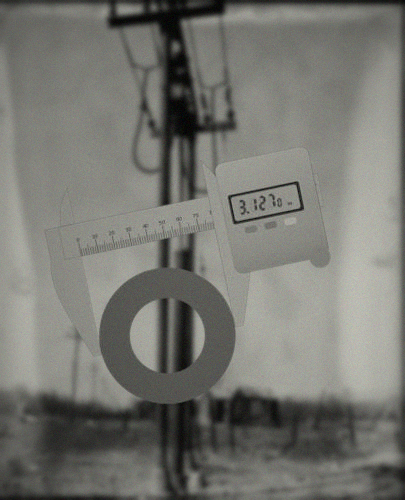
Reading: 3.1270 (in)
